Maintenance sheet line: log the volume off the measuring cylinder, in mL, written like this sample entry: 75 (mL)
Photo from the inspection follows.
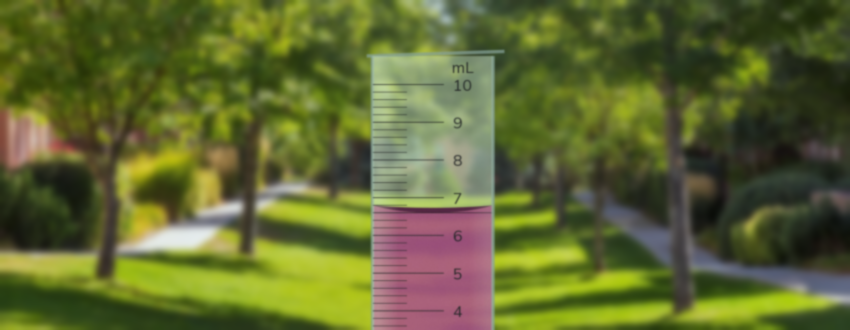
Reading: 6.6 (mL)
